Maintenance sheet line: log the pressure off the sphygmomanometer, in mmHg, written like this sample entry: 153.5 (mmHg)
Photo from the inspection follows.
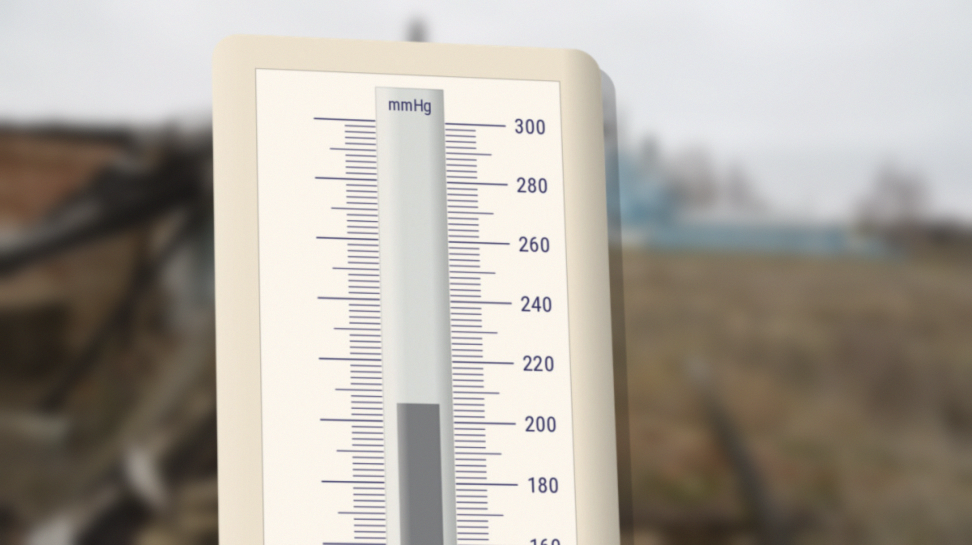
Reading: 206 (mmHg)
